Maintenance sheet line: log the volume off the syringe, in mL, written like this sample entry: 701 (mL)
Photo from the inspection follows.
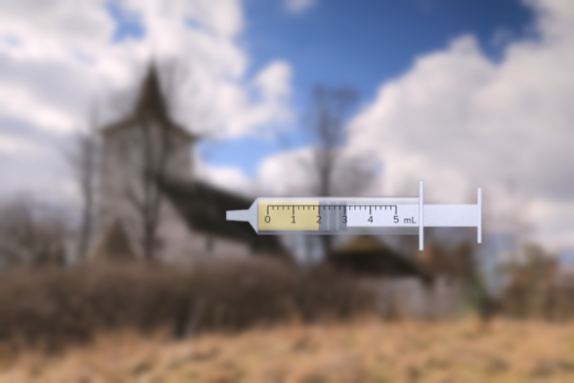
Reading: 2 (mL)
